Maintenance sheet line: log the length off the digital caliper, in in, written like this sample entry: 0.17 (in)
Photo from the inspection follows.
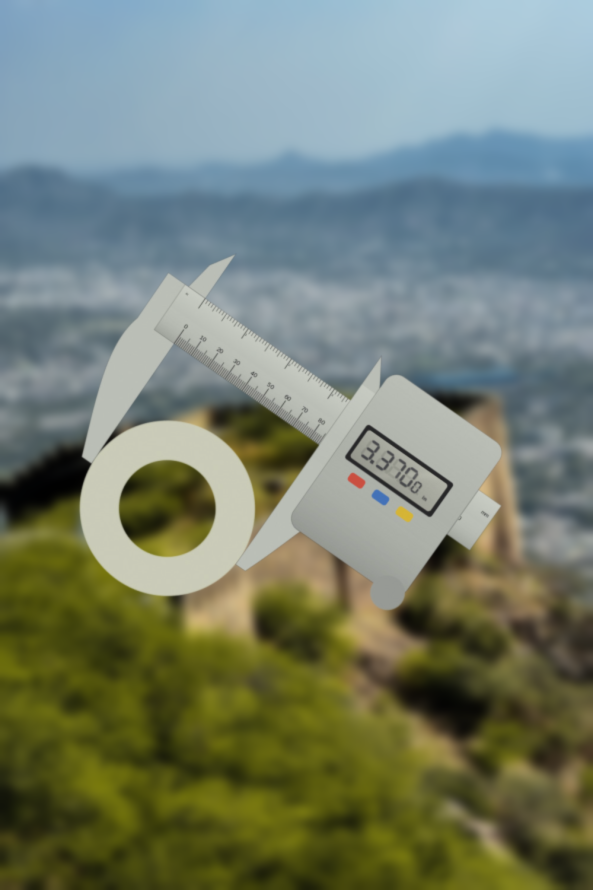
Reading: 3.3700 (in)
